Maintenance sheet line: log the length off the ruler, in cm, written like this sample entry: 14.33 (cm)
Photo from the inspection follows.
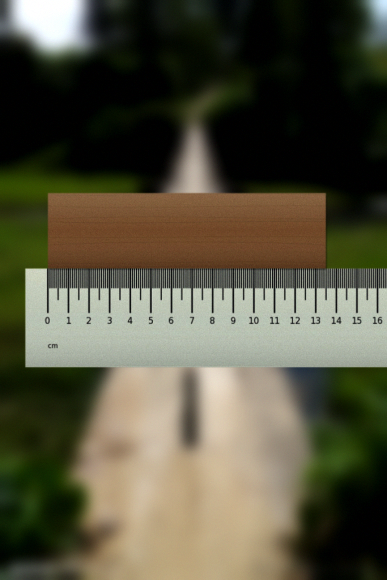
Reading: 13.5 (cm)
